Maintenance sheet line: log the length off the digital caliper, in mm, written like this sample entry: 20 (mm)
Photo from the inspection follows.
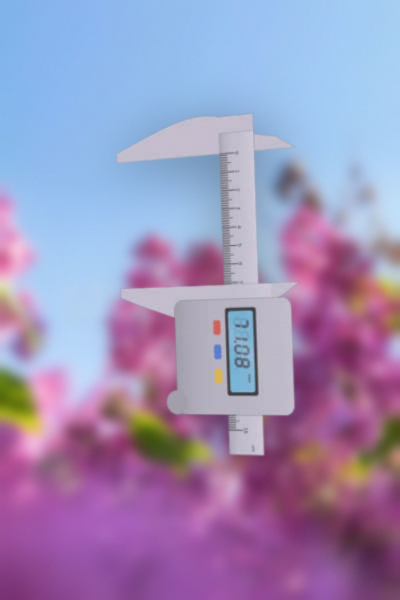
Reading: 71.08 (mm)
